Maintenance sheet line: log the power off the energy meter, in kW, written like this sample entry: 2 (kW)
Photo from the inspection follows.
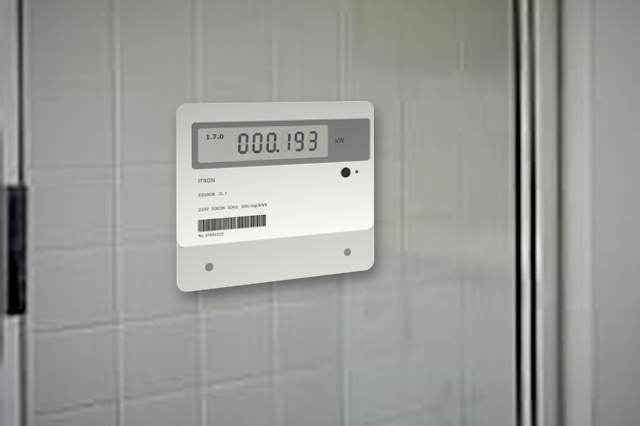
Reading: 0.193 (kW)
